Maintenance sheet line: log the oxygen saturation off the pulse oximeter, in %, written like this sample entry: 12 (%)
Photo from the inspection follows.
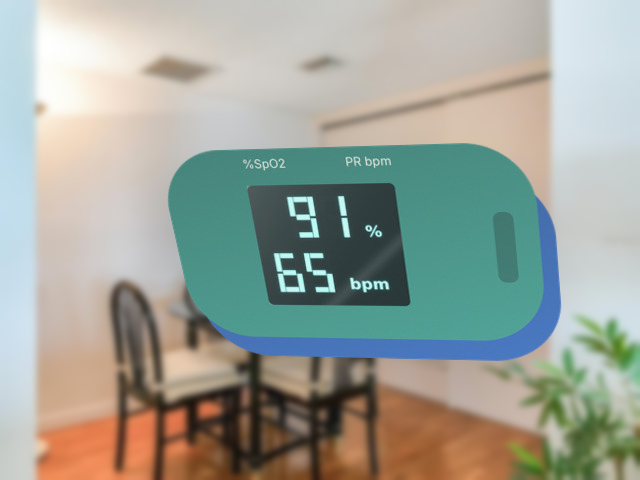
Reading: 91 (%)
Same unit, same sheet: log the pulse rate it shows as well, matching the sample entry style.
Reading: 65 (bpm)
